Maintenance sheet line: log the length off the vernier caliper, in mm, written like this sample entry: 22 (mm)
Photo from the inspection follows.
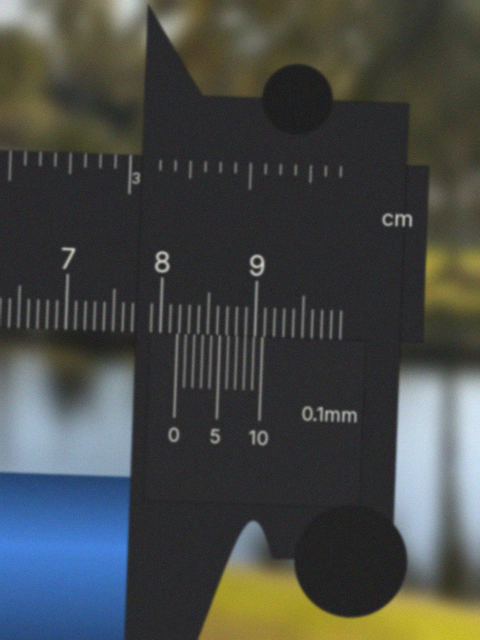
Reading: 81.8 (mm)
